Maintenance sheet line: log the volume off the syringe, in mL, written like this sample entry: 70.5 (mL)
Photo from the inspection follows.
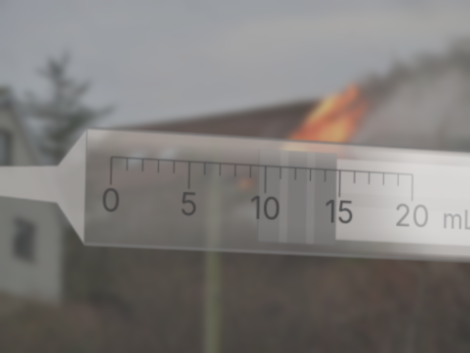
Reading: 9.5 (mL)
